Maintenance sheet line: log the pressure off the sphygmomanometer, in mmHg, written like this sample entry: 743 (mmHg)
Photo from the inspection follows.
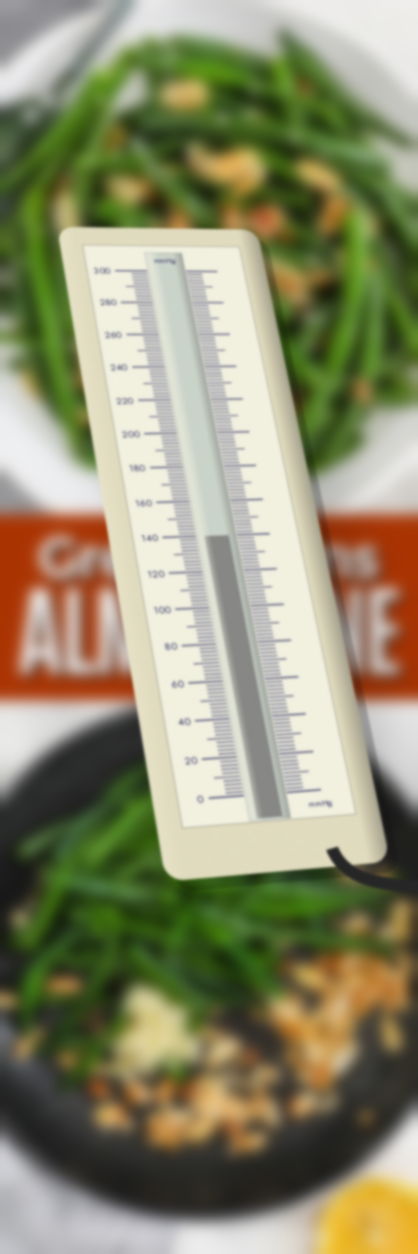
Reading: 140 (mmHg)
